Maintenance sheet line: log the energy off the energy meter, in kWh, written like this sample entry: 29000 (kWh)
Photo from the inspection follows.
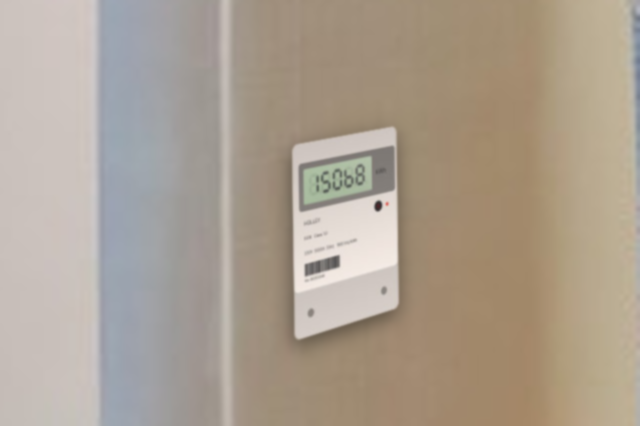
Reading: 15068 (kWh)
